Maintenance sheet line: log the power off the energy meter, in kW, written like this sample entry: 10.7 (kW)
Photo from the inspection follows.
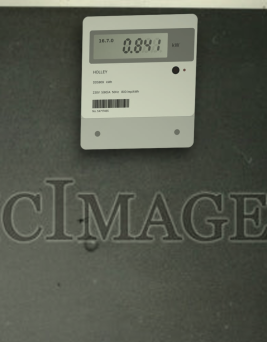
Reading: 0.841 (kW)
